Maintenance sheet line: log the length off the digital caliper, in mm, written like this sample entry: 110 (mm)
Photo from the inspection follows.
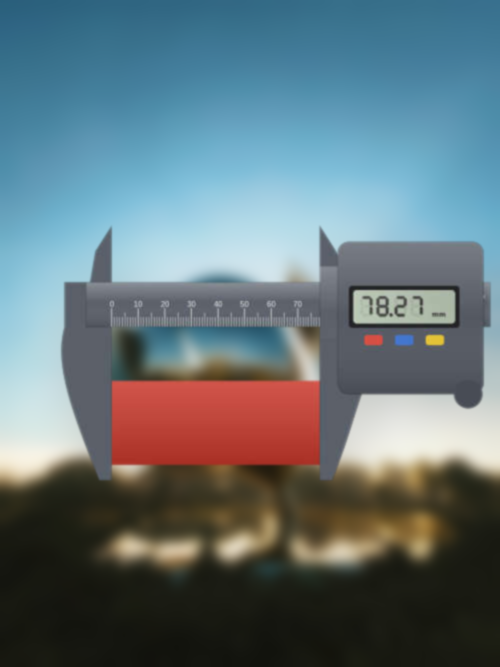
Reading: 78.27 (mm)
